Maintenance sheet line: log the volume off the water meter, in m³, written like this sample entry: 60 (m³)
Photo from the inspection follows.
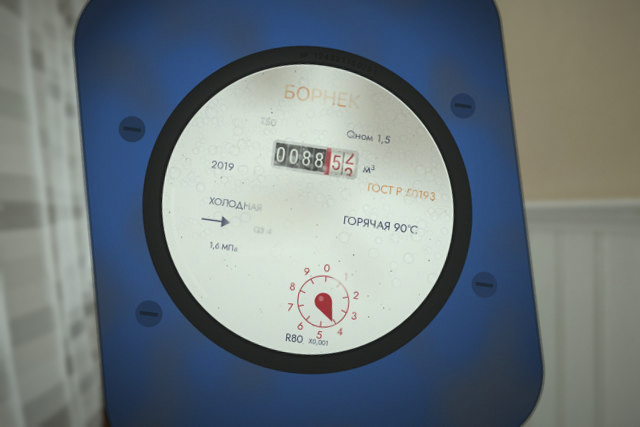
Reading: 88.524 (m³)
